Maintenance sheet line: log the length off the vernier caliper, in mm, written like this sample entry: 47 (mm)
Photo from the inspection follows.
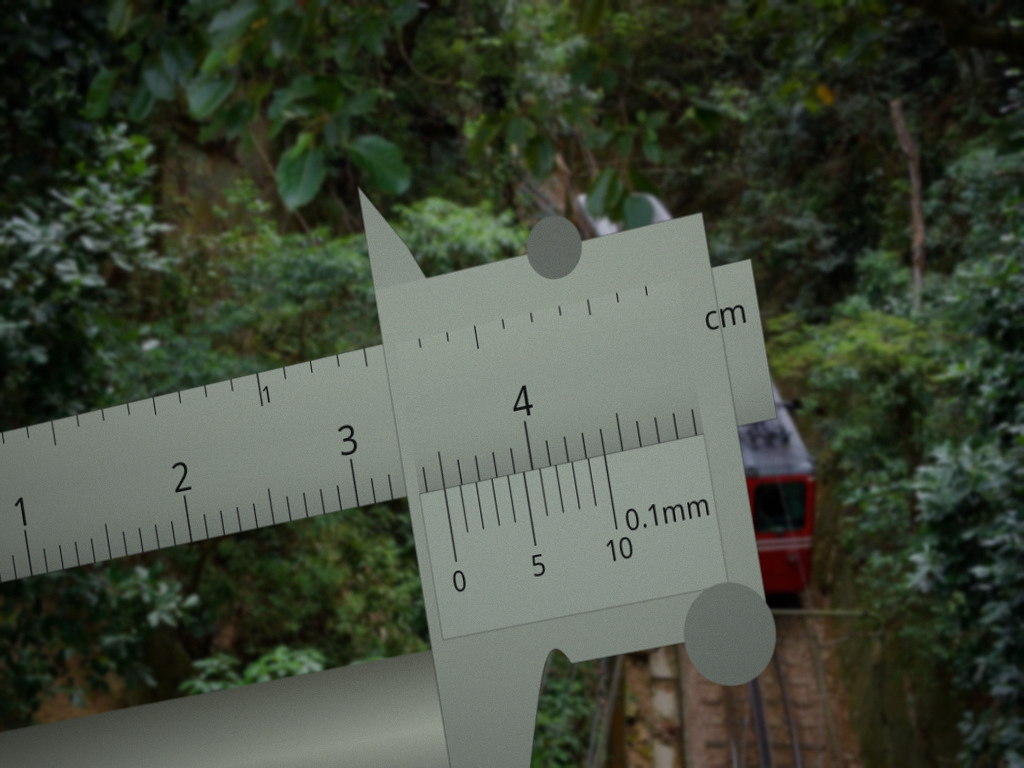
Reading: 35.0 (mm)
